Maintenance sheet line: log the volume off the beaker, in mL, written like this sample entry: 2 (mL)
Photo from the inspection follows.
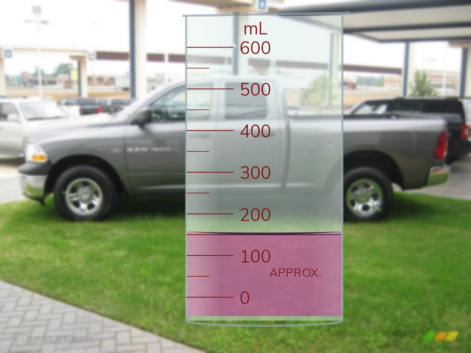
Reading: 150 (mL)
